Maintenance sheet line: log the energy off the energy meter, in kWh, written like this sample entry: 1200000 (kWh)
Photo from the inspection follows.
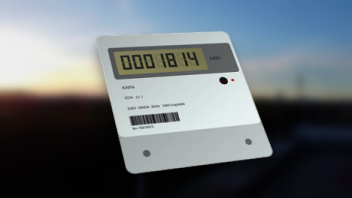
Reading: 1814 (kWh)
